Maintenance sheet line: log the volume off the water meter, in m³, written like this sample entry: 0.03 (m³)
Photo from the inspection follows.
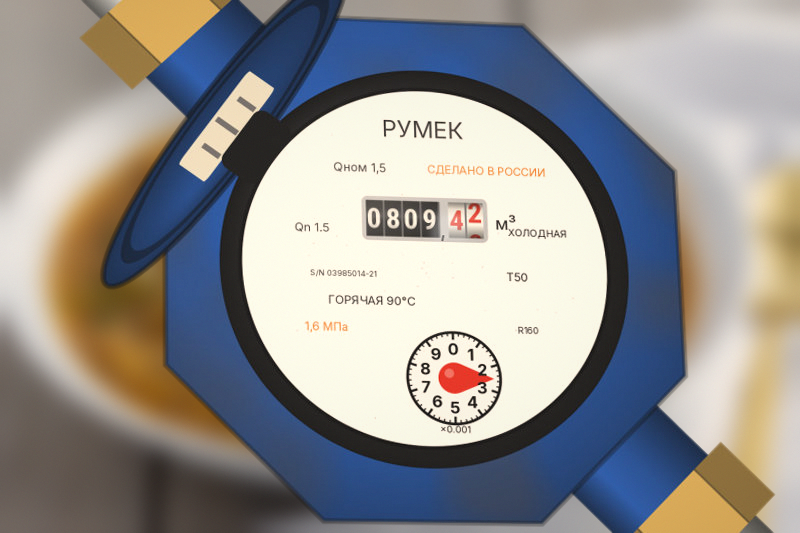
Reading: 809.422 (m³)
